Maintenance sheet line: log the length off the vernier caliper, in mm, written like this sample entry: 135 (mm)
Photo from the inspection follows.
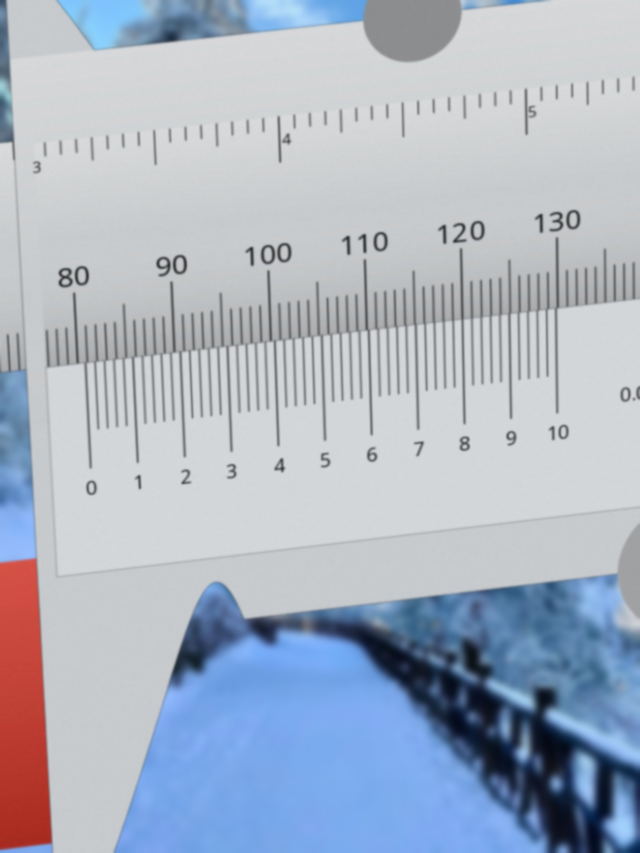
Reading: 80.8 (mm)
